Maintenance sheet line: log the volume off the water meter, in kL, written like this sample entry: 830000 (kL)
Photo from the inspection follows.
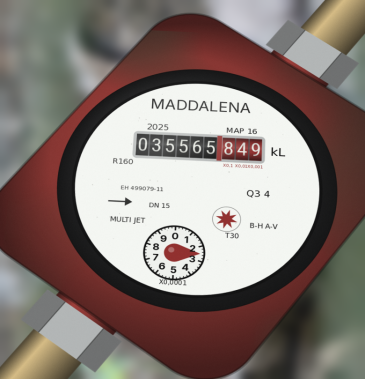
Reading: 35565.8492 (kL)
